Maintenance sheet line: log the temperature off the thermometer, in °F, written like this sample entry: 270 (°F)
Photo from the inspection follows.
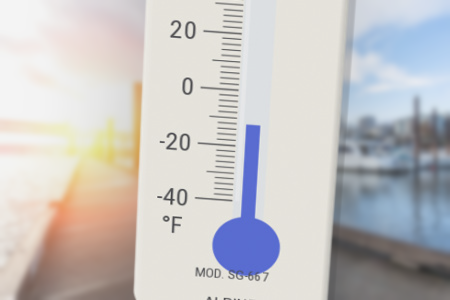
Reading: -12 (°F)
